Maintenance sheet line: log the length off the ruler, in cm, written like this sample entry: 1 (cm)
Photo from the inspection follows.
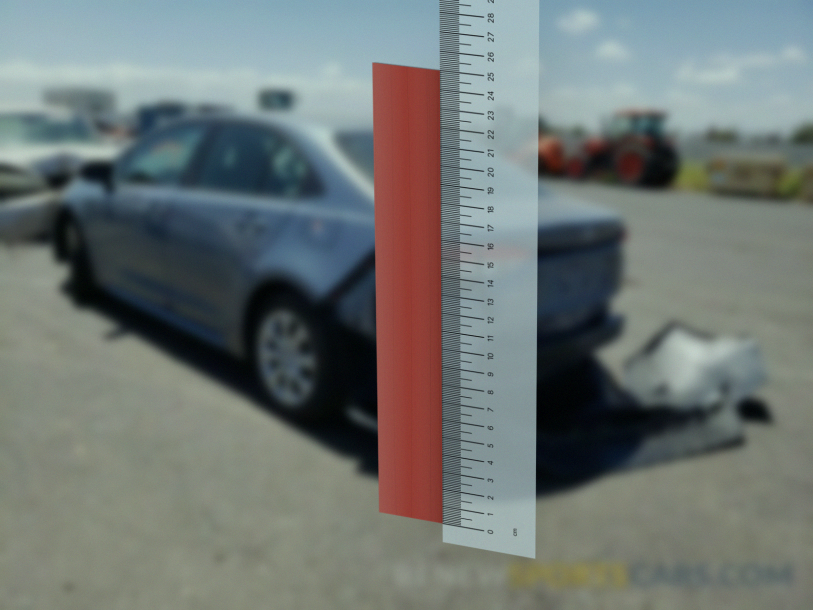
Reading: 25 (cm)
